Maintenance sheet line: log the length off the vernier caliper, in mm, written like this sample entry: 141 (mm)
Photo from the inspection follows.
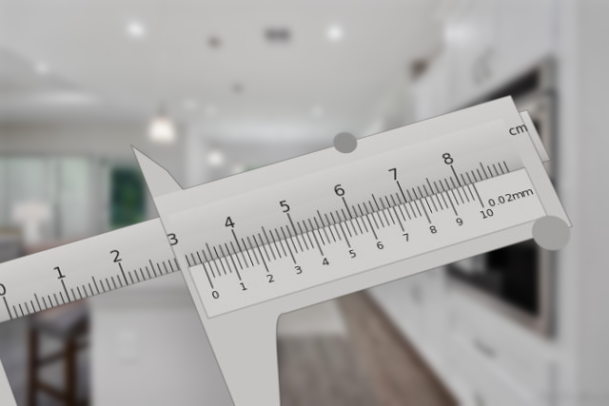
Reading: 33.2 (mm)
